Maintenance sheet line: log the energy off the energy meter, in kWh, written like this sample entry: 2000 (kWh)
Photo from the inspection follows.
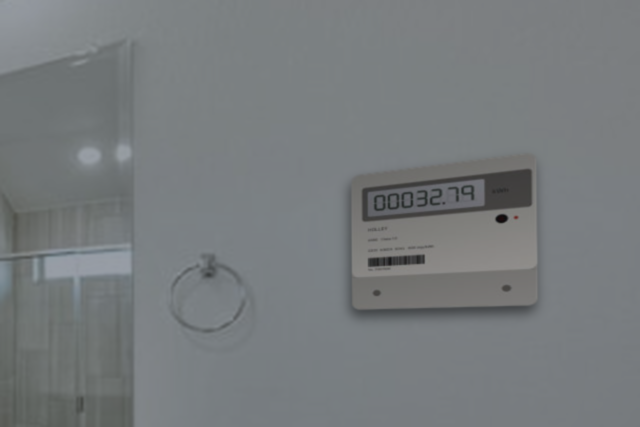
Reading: 32.79 (kWh)
